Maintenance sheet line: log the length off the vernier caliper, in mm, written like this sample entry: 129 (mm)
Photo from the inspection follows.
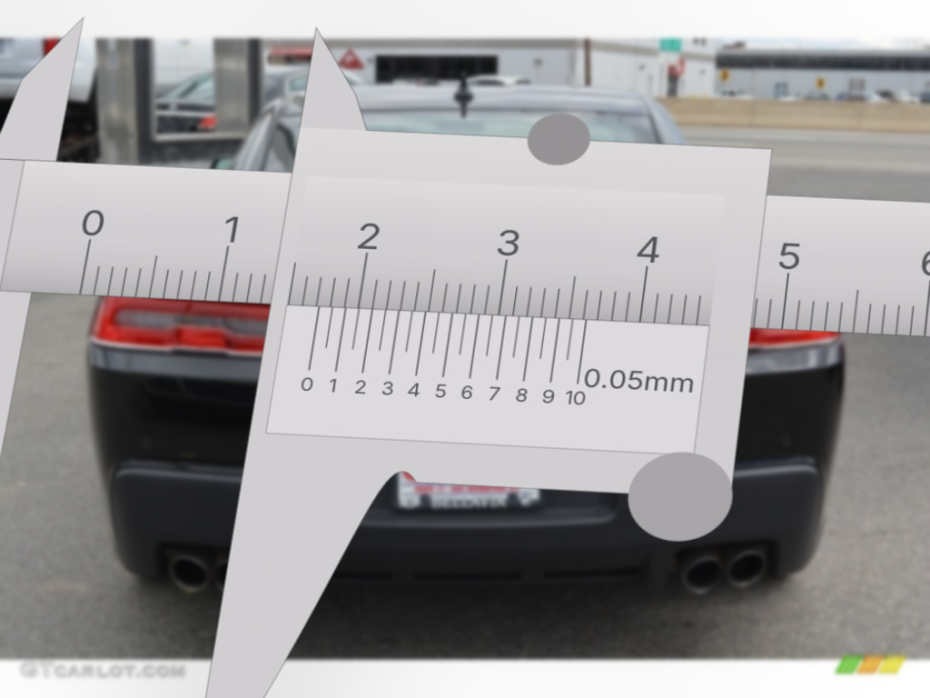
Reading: 17.2 (mm)
